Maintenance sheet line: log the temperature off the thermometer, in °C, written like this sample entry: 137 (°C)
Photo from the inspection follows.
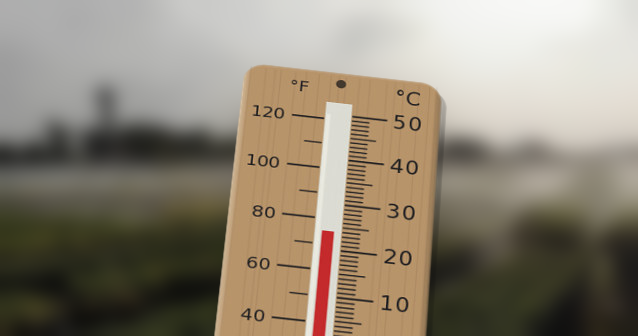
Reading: 24 (°C)
